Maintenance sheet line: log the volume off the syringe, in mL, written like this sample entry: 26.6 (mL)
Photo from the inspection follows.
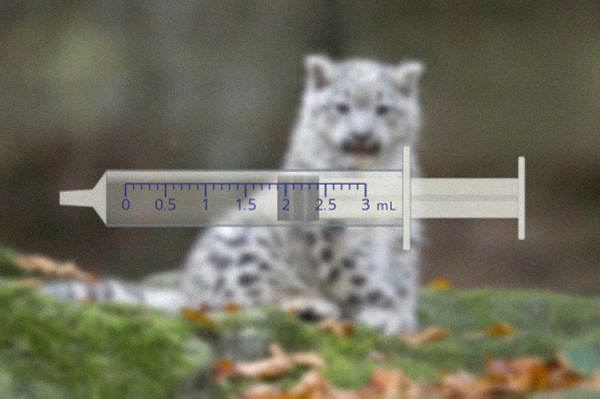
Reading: 1.9 (mL)
